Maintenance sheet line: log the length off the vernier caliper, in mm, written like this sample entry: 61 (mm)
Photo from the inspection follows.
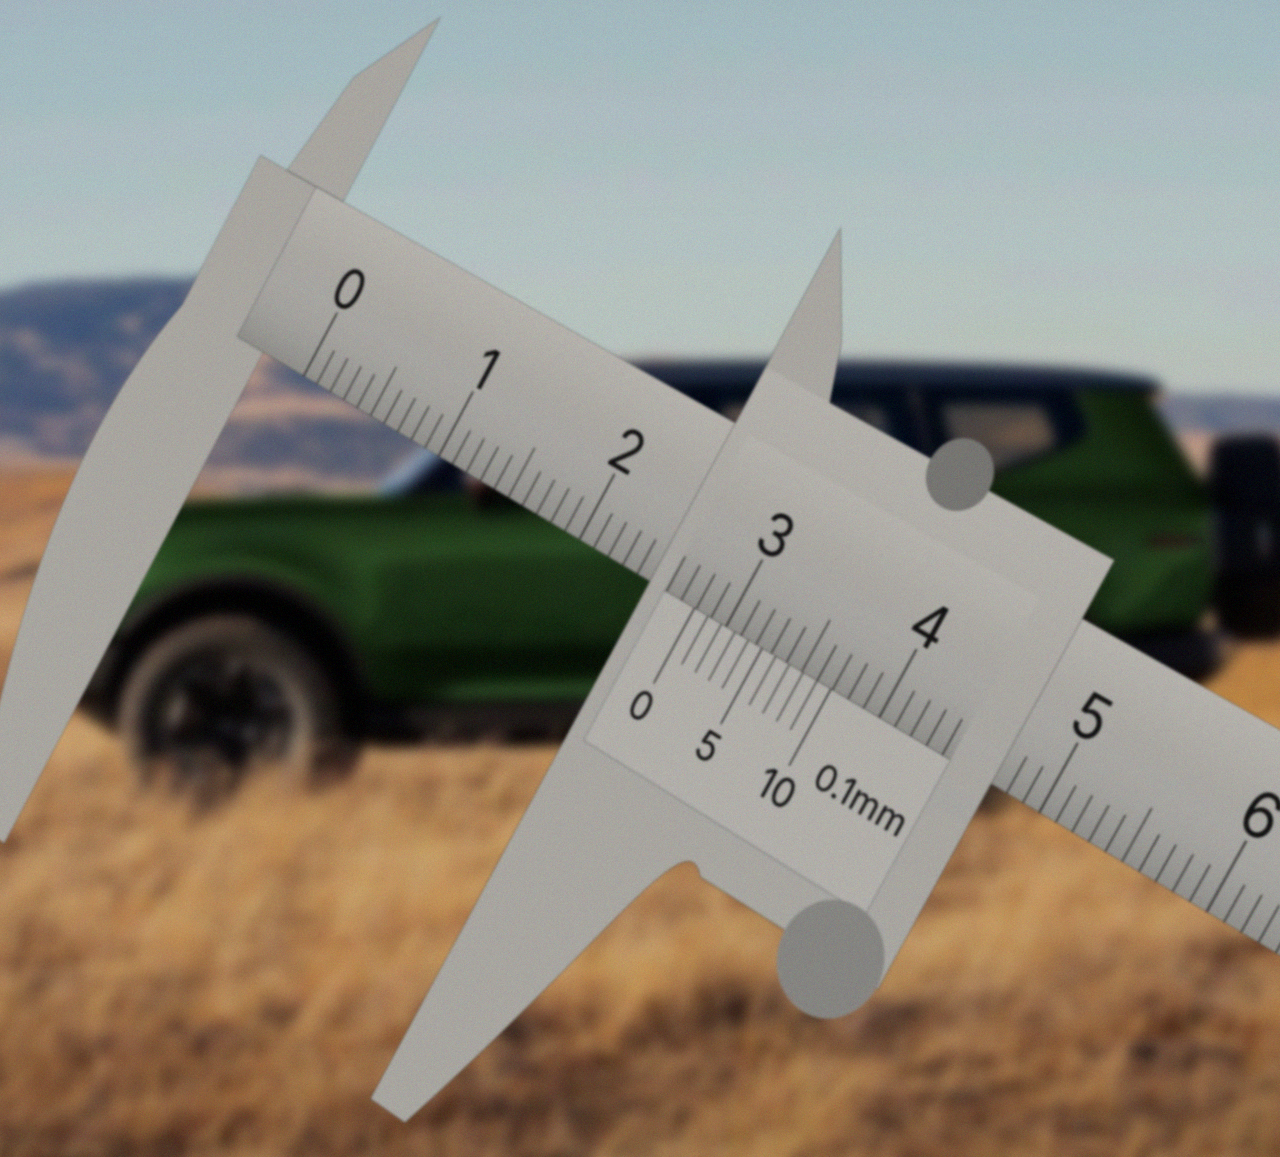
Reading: 27.9 (mm)
